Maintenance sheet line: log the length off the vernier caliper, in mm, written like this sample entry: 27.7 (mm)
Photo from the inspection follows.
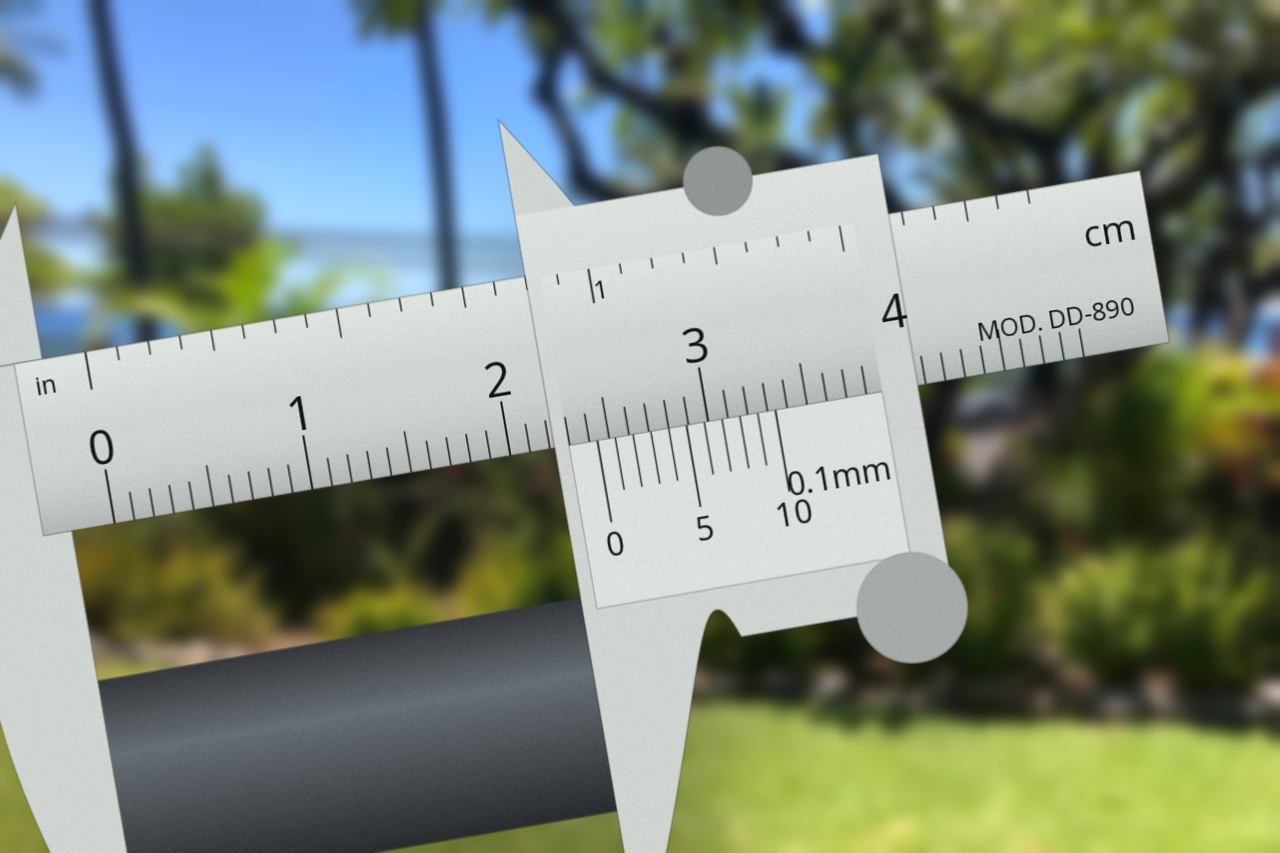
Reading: 24.4 (mm)
